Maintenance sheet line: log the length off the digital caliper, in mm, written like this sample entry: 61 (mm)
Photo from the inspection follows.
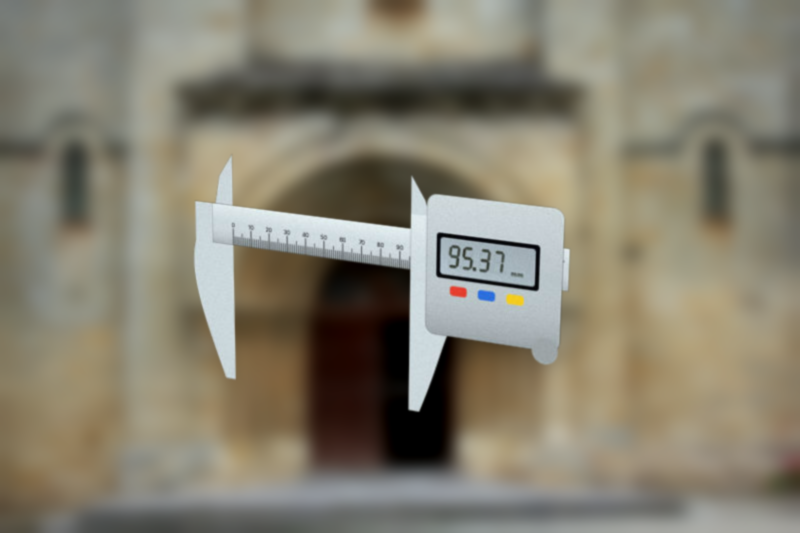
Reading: 95.37 (mm)
